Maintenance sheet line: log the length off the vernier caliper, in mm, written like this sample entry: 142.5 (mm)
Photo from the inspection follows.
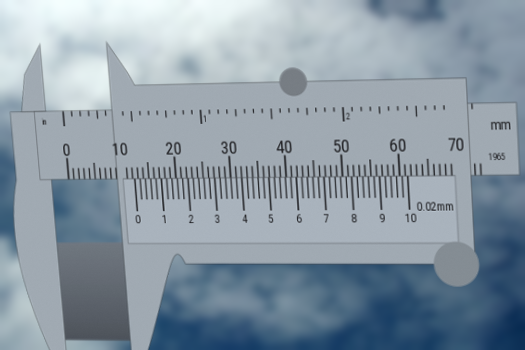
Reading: 12.4 (mm)
